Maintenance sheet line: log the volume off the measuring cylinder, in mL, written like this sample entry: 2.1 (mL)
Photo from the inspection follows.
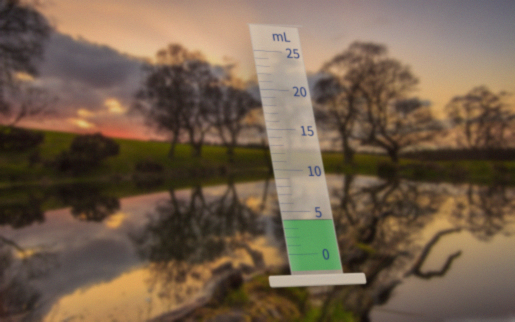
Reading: 4 (mL)
